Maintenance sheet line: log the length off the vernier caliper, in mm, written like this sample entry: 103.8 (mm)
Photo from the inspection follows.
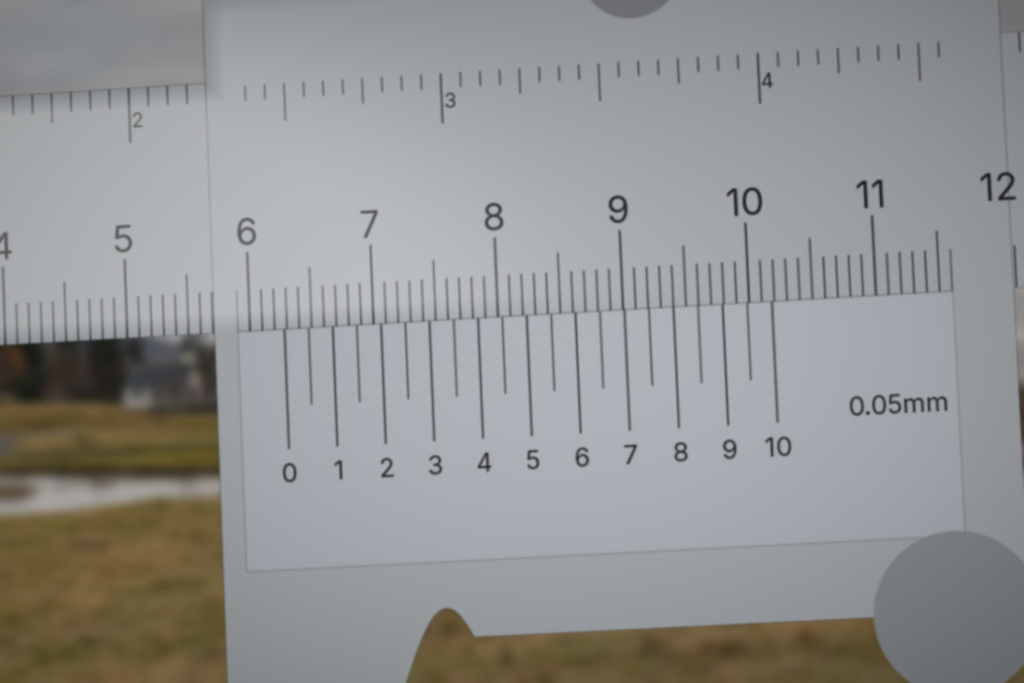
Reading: 62.8 (mm)
